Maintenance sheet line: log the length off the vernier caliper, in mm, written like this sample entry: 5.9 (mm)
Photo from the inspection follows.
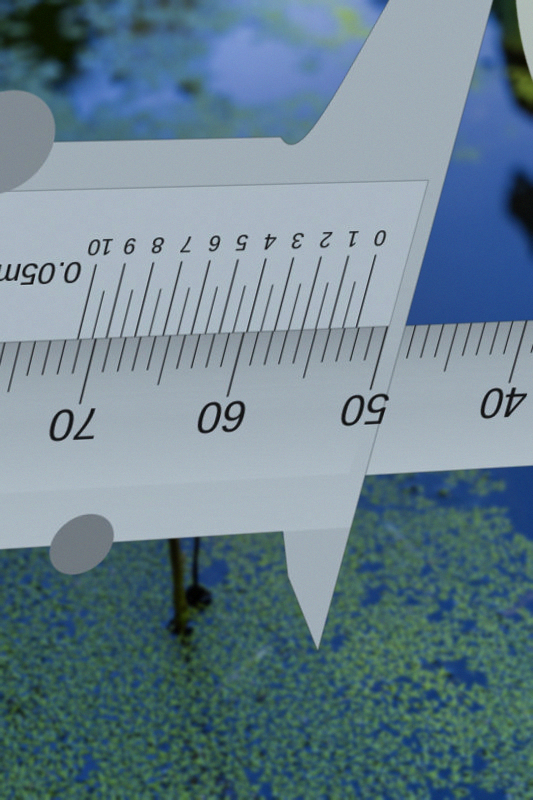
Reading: 52.2 (mm)
